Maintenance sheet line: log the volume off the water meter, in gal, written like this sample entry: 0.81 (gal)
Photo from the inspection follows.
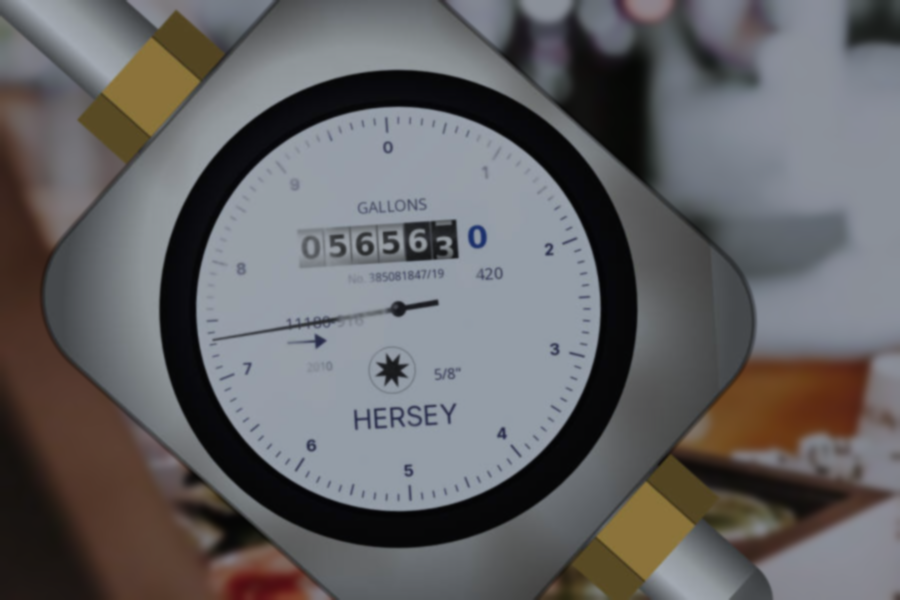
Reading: 565627.3 (gal)
